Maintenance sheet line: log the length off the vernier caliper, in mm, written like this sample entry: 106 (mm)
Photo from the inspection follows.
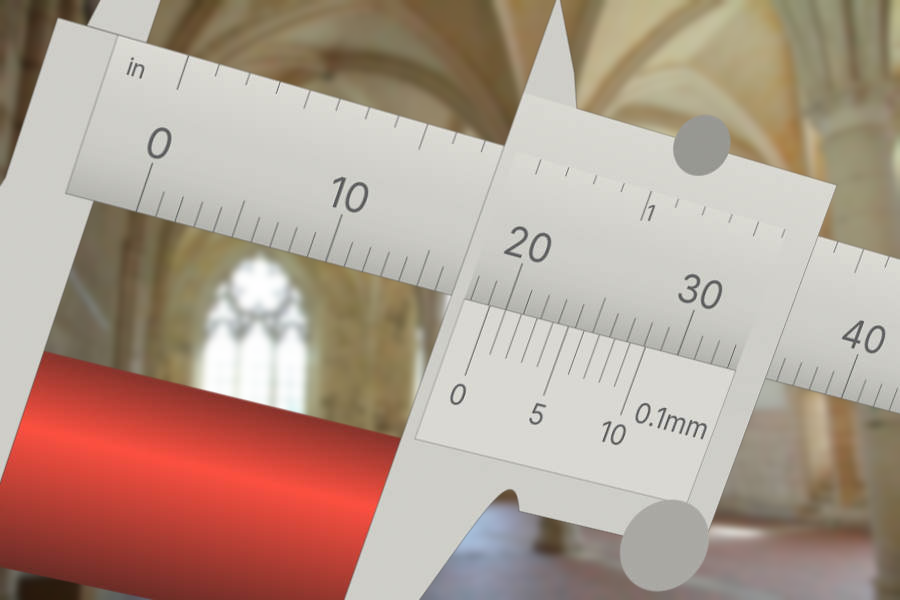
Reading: 19.1 (mm)
